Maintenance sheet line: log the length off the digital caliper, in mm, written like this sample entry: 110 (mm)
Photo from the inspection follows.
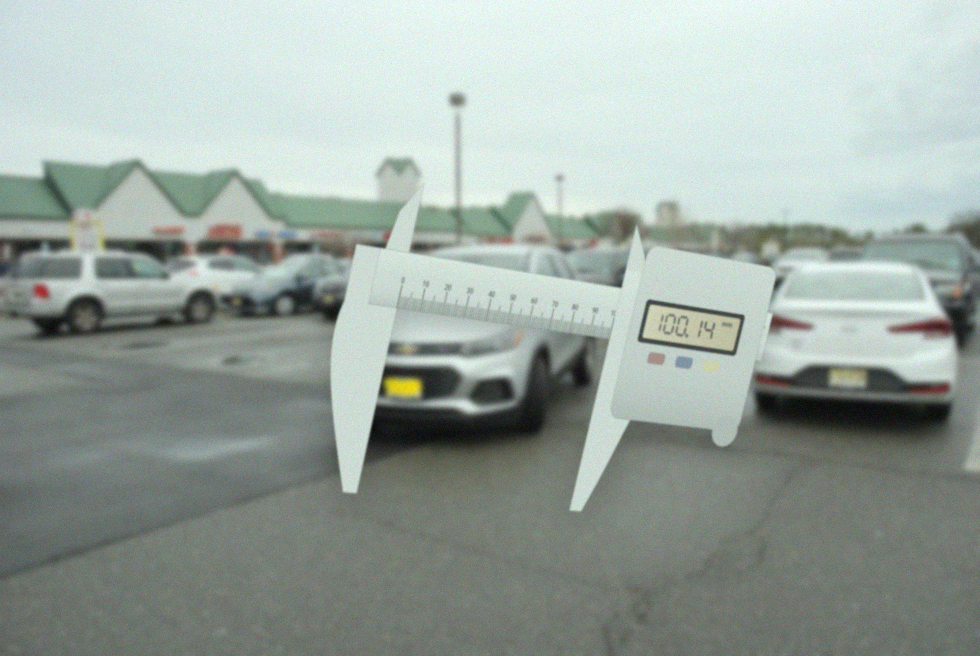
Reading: 100.14 (mm)
